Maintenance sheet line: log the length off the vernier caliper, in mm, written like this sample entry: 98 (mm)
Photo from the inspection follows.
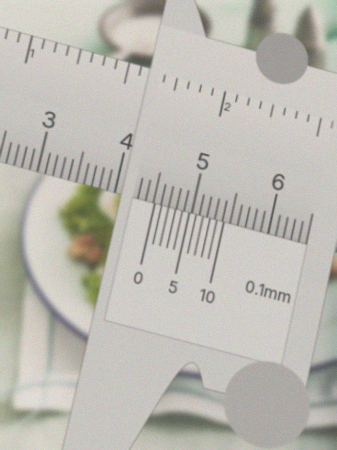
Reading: 45.2 (mm)
